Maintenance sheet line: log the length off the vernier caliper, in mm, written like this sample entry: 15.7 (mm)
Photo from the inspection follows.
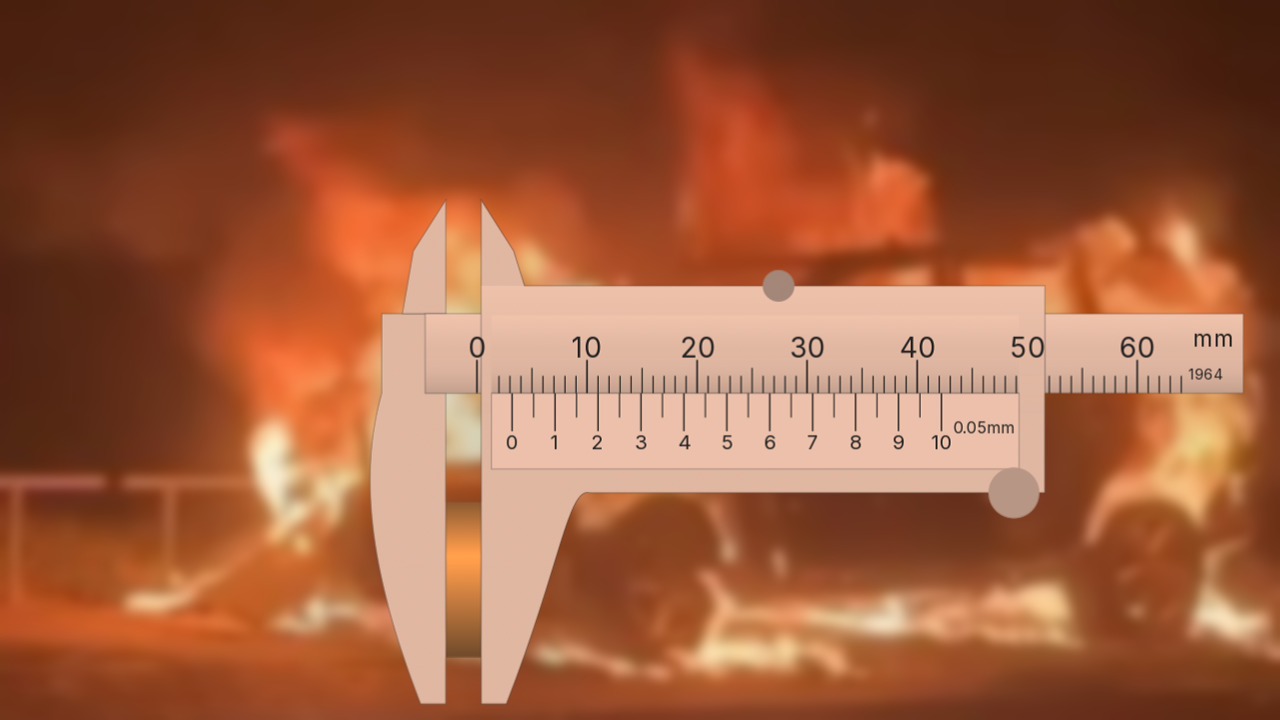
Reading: 3.2 (mm)
